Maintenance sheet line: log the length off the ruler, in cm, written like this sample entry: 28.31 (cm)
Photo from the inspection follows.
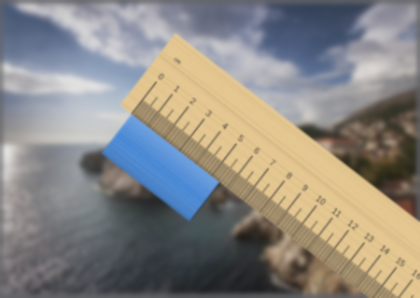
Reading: 5.5 (cm)
